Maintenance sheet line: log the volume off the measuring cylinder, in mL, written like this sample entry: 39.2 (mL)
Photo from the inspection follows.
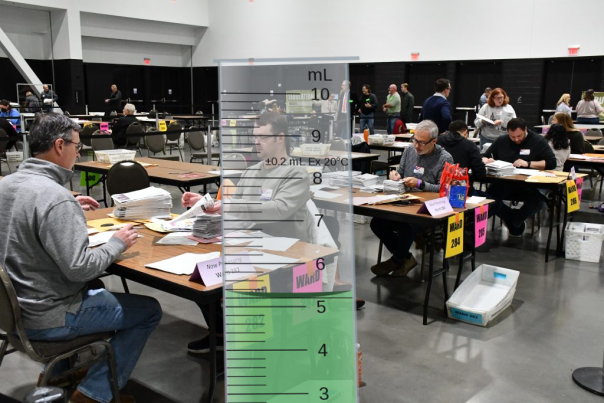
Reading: 5.2 (mL)
